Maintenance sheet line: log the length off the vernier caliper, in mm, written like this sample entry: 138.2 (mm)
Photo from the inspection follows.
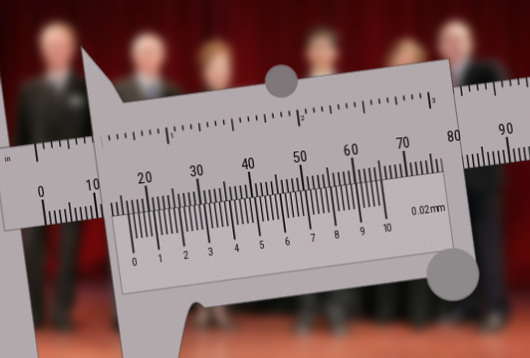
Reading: 16.0 (mm)
